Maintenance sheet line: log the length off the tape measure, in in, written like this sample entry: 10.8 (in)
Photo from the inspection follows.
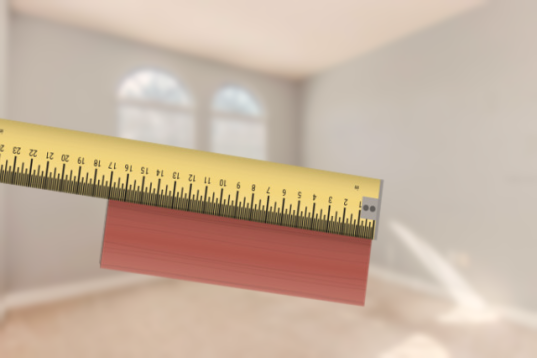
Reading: 17 (in)
